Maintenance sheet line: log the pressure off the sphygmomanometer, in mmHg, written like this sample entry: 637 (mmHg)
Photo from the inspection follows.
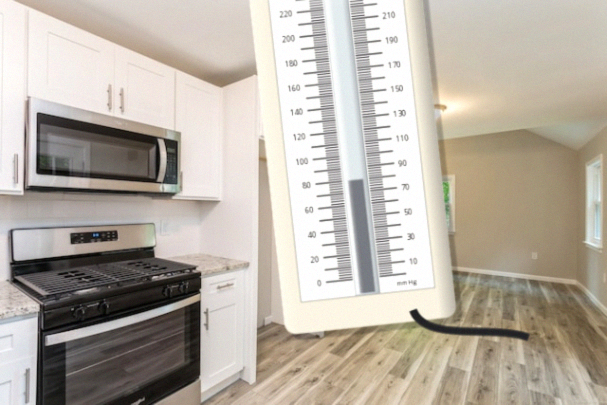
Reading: 80 (mmHg)
